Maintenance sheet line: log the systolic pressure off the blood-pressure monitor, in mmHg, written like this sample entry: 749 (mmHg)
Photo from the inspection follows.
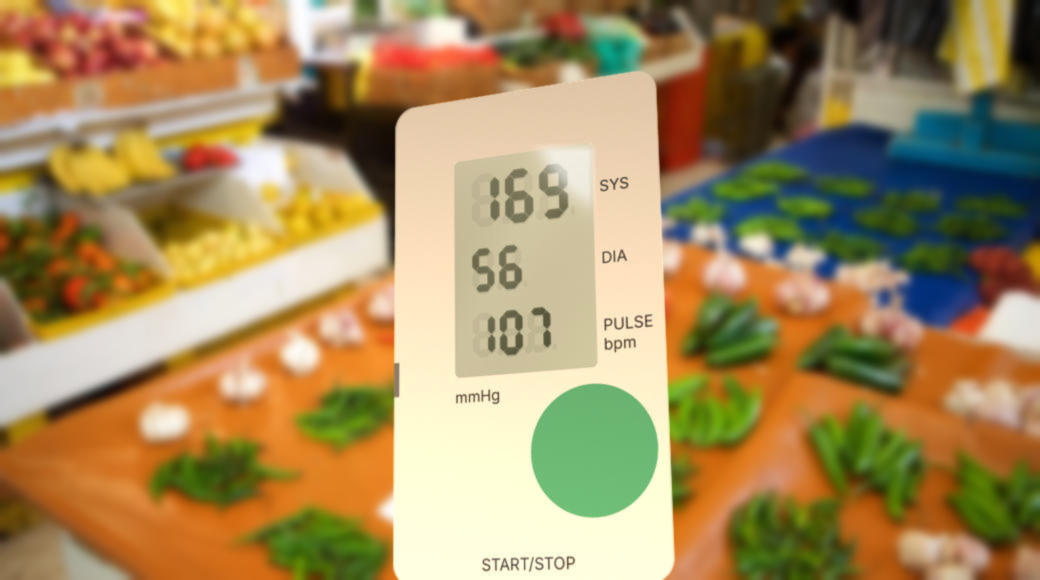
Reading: 169 (mmHg)
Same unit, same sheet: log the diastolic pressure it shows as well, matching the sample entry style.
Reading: 56 (mmHg)
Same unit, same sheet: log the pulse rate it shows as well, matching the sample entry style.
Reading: 107 (bpm)
